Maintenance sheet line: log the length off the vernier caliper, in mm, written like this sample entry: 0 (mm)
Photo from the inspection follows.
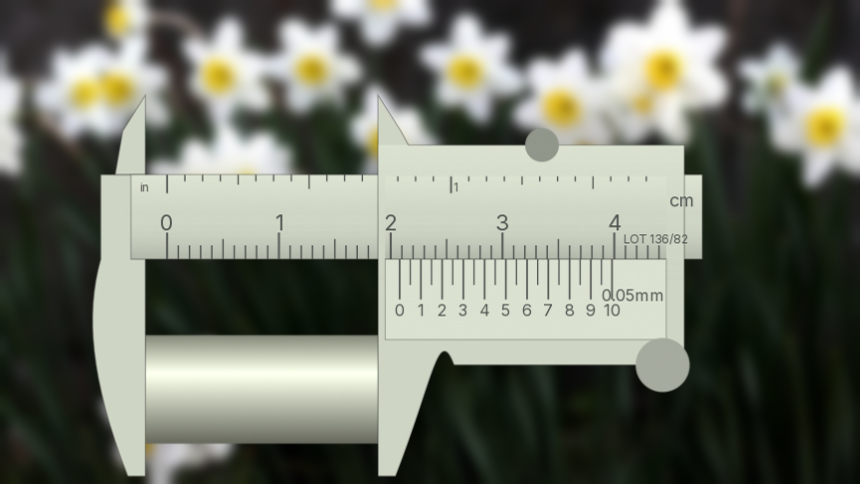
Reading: 20.8 (mm)
